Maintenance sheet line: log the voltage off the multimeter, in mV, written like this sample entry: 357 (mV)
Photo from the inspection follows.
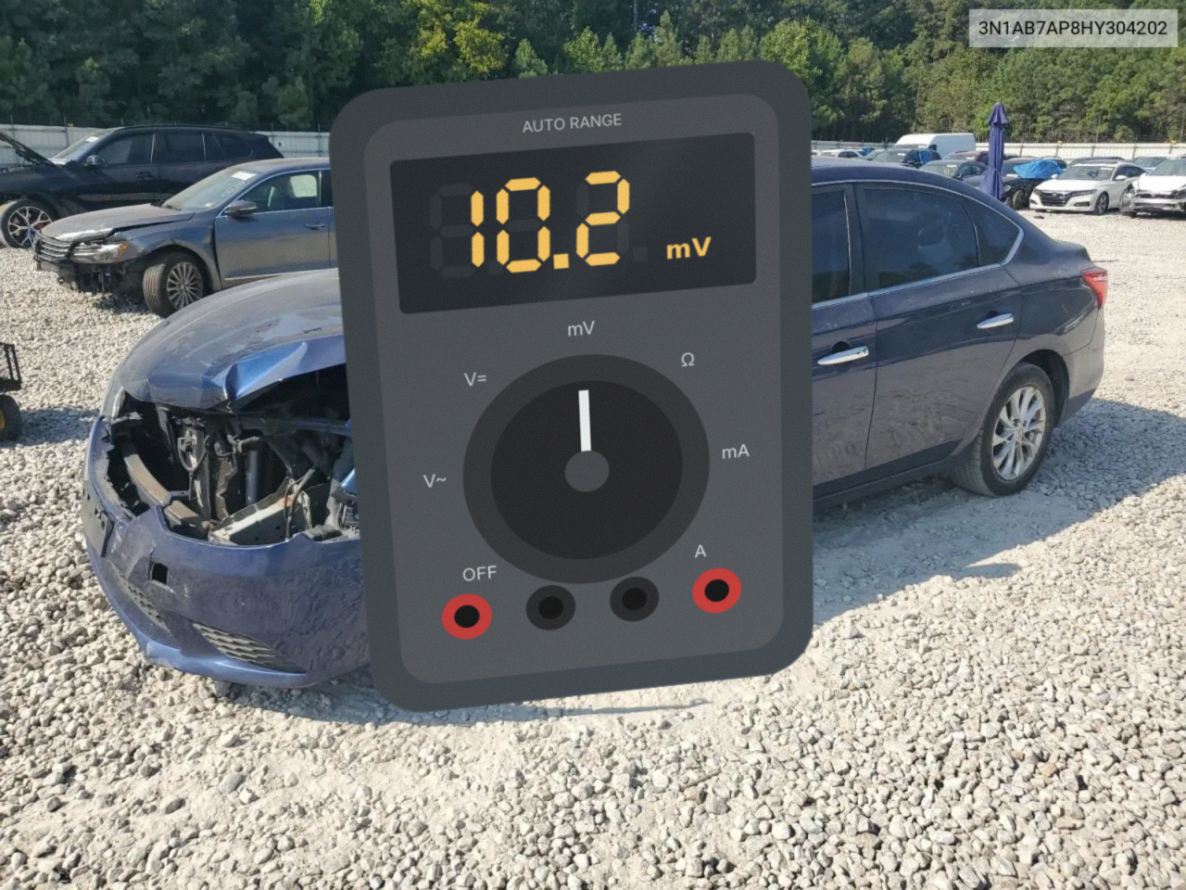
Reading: 10.2 (mV)
